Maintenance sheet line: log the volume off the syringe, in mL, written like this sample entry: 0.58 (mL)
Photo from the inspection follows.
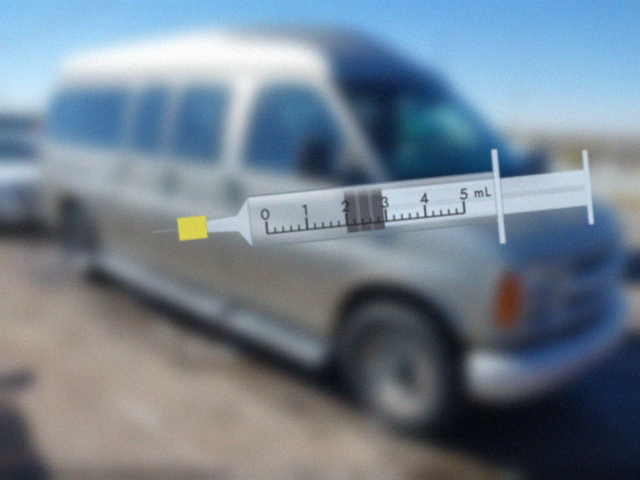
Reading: 2 (mL)
